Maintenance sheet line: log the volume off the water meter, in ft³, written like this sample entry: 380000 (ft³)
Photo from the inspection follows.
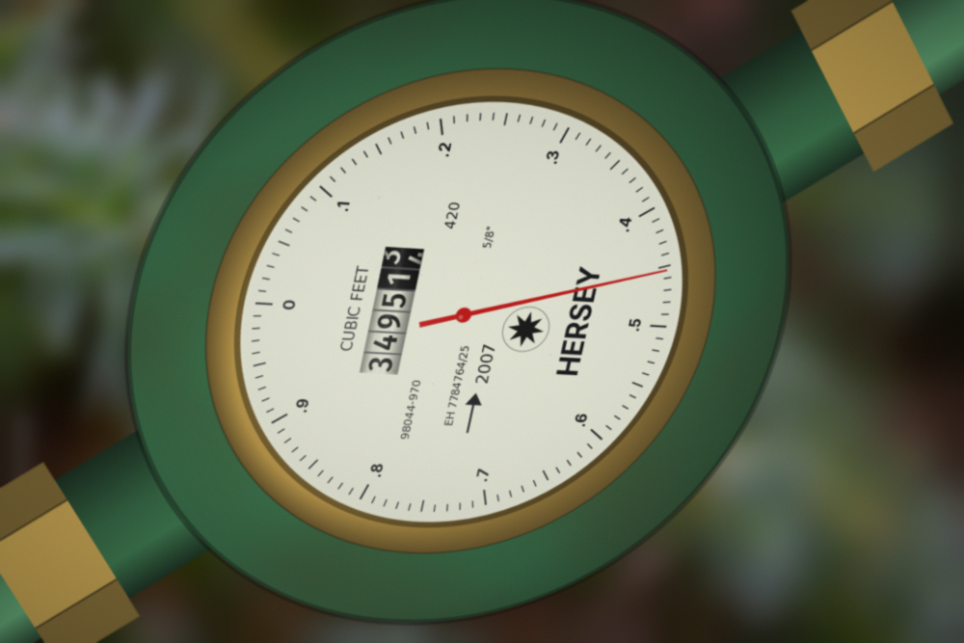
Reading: 349513.45 (ft³)
